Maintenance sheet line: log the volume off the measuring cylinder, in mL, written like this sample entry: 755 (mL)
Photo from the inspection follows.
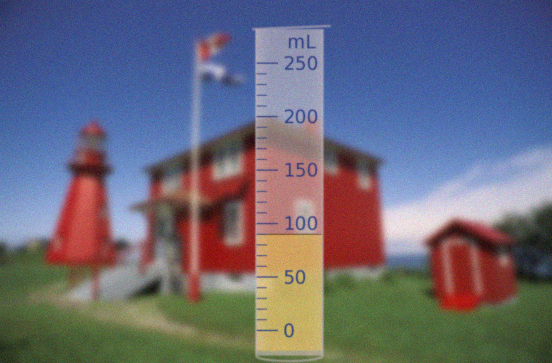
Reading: 90 (mL)
